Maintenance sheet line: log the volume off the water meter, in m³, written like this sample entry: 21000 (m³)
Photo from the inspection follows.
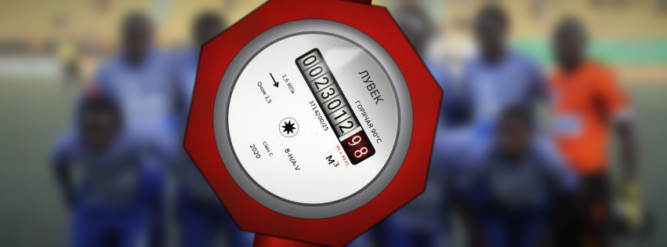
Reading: 23012.98 (m³)
